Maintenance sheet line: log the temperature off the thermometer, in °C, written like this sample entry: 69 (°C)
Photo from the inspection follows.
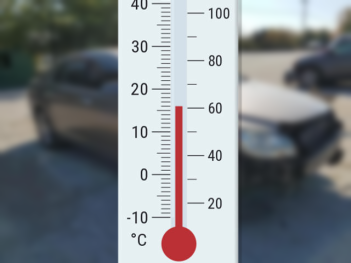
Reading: 16 (°C)
